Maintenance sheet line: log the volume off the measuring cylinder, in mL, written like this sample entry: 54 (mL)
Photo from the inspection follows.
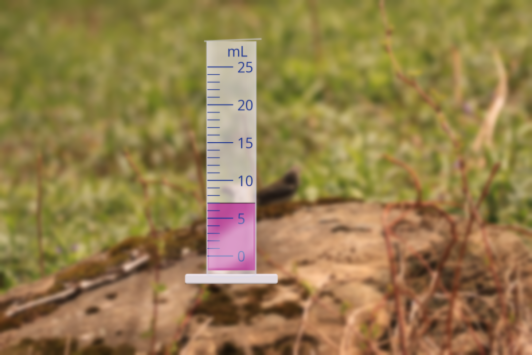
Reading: 7 (mL)
